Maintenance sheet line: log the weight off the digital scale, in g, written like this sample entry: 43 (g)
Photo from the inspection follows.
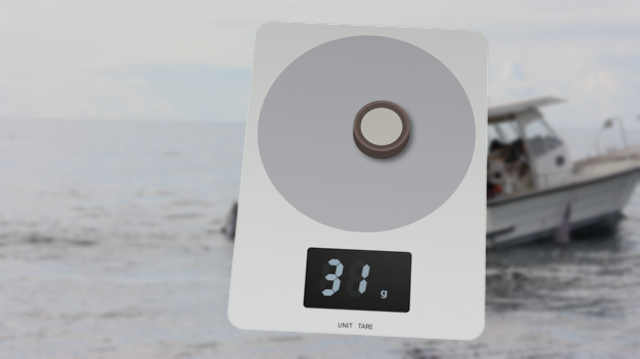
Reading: 31 (g)
